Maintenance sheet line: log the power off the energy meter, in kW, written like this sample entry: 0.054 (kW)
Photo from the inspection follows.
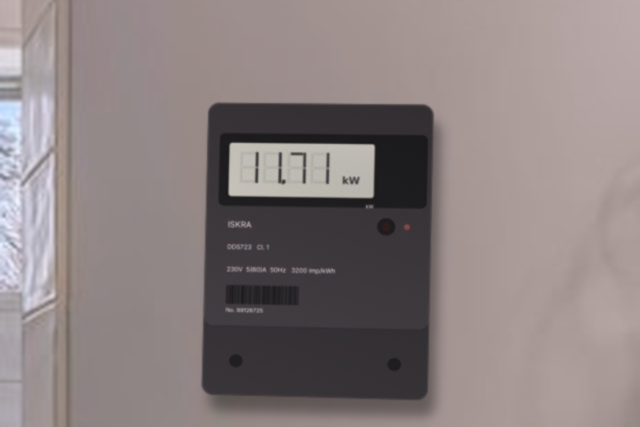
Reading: 11.71 (kW)
